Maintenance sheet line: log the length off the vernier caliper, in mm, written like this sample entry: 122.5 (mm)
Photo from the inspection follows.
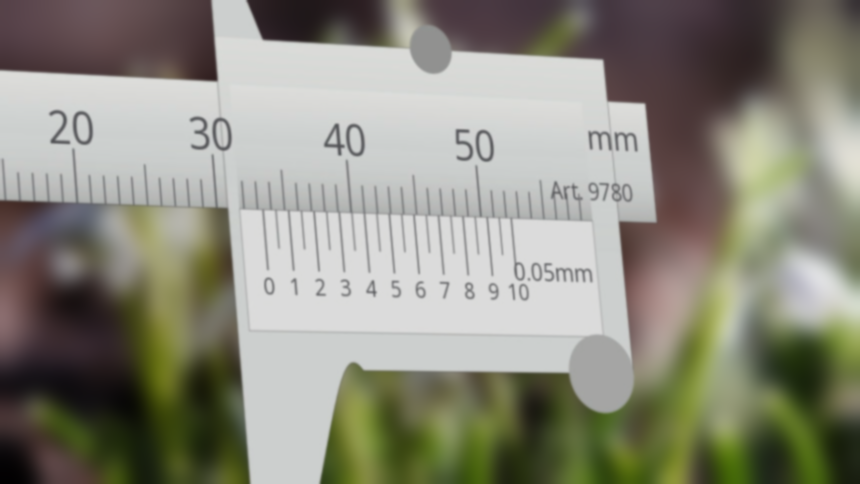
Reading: 33.4 (mm)
